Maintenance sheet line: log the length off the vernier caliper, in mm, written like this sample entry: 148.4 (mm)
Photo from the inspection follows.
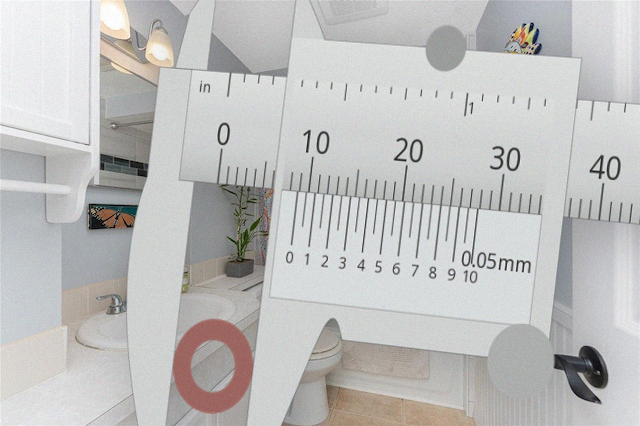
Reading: 8.8 (mm)
